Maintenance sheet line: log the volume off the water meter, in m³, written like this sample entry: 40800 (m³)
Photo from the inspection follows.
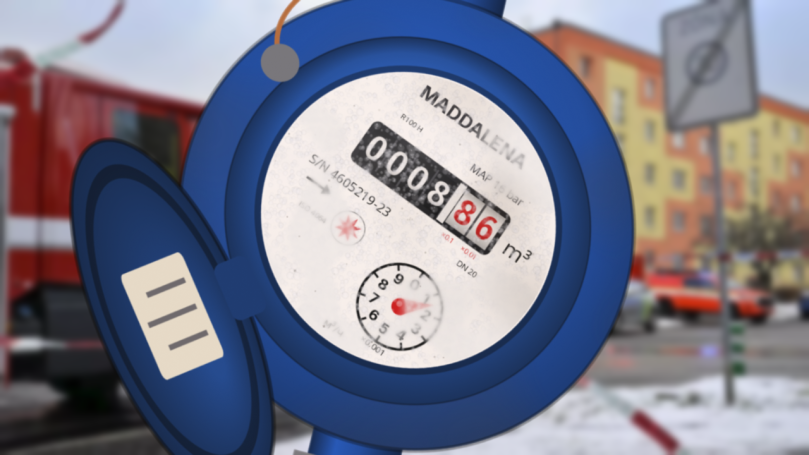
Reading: 8.861 (m³)
